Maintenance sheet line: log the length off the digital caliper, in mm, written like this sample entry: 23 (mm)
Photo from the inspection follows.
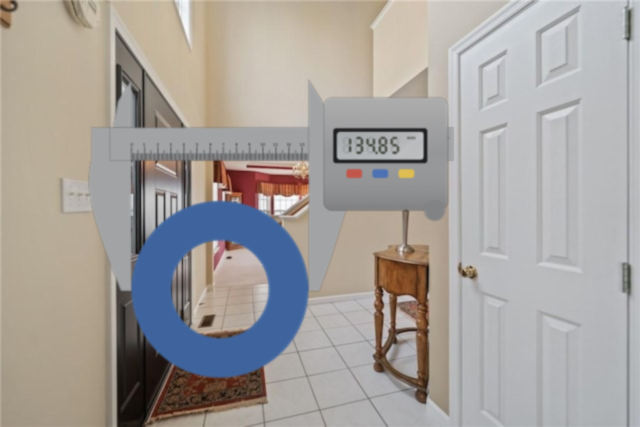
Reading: 134.85 (mm)
